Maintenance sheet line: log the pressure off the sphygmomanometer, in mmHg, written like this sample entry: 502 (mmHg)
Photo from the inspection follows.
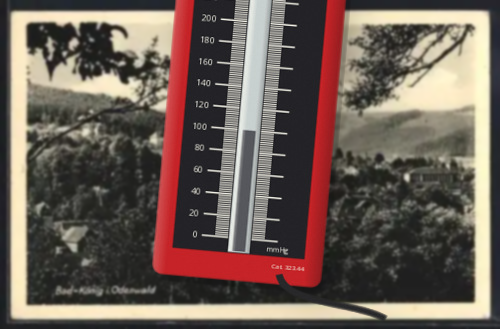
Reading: 100 (mmHg)
